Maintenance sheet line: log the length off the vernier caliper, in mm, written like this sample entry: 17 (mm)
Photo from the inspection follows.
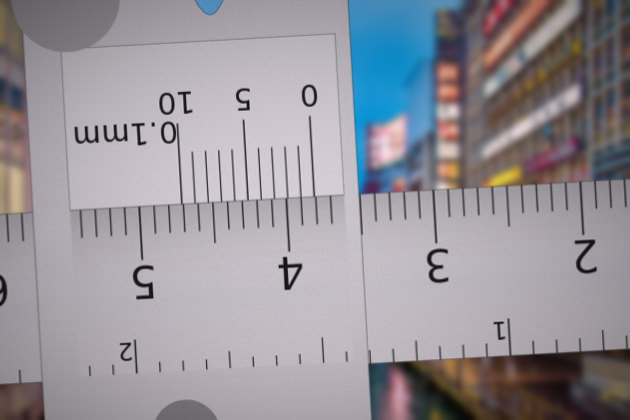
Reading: 38.1 (mm)
